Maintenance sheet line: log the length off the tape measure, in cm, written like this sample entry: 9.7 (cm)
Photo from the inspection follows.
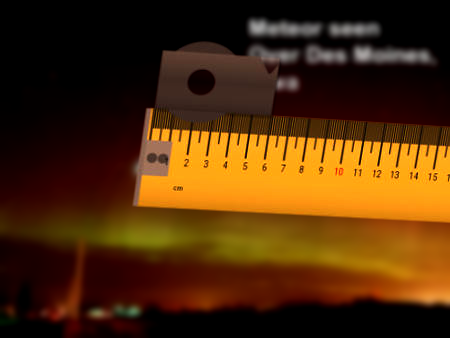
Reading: 6 (cm)
